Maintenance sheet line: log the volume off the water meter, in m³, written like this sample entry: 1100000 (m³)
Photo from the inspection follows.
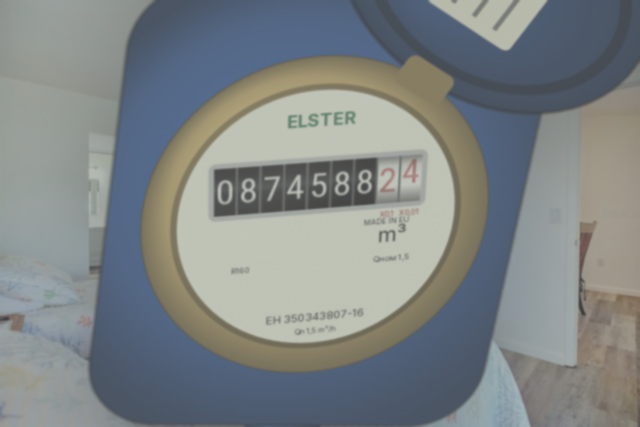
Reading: 874588.24 (m³)
